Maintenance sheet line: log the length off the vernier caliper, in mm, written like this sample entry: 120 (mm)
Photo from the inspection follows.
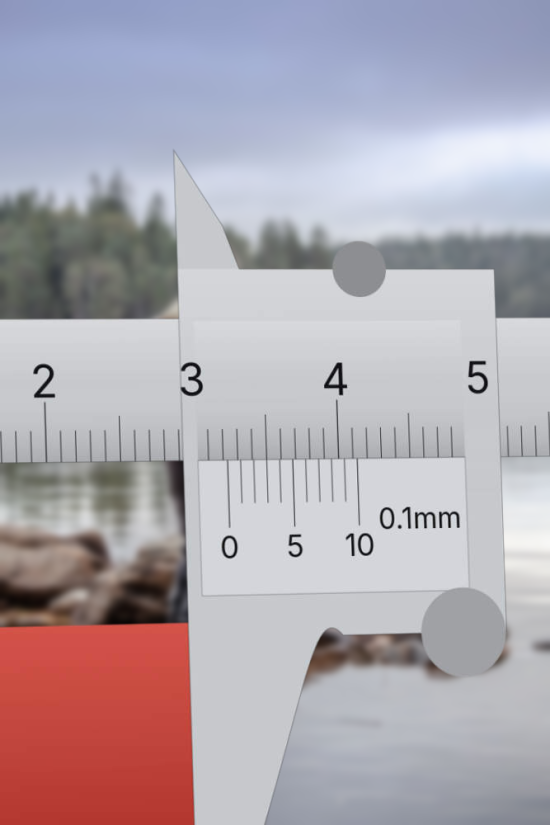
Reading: 32.3 (mm)
